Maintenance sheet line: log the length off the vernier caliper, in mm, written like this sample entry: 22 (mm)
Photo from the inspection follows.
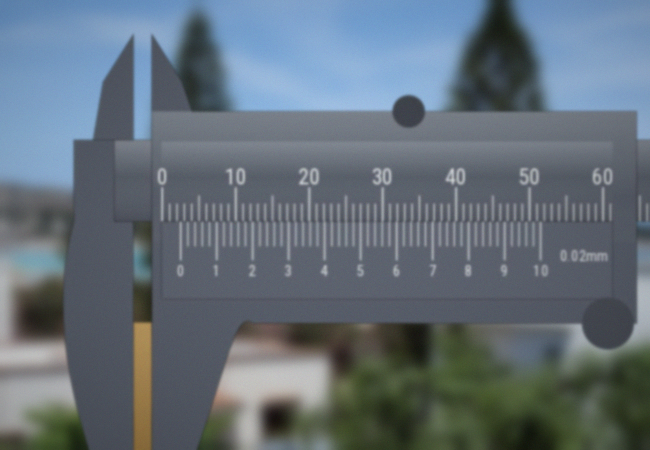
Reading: 2.5 (mm)
